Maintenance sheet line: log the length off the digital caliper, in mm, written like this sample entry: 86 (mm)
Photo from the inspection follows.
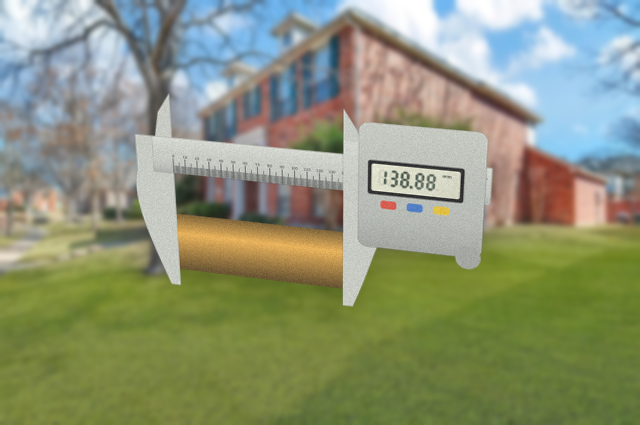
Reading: 138.88 (mm)
